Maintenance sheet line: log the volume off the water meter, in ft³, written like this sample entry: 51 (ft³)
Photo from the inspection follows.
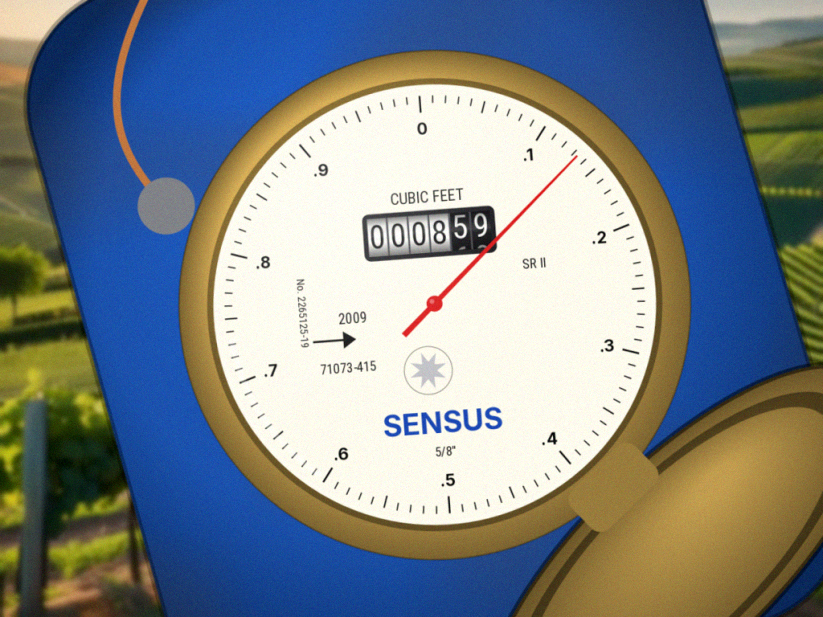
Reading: 859.13 (ft³)
